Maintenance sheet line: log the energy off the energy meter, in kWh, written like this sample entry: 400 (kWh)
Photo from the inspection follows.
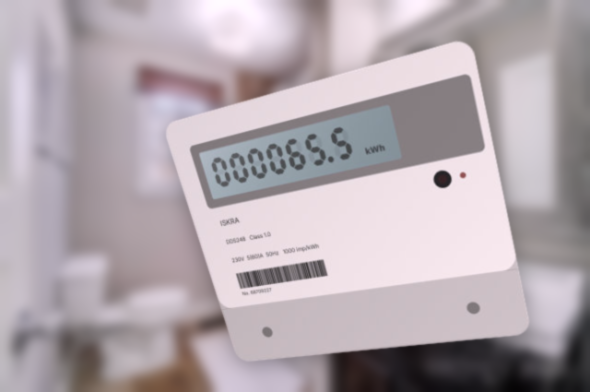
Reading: 65.5 (kWh)
